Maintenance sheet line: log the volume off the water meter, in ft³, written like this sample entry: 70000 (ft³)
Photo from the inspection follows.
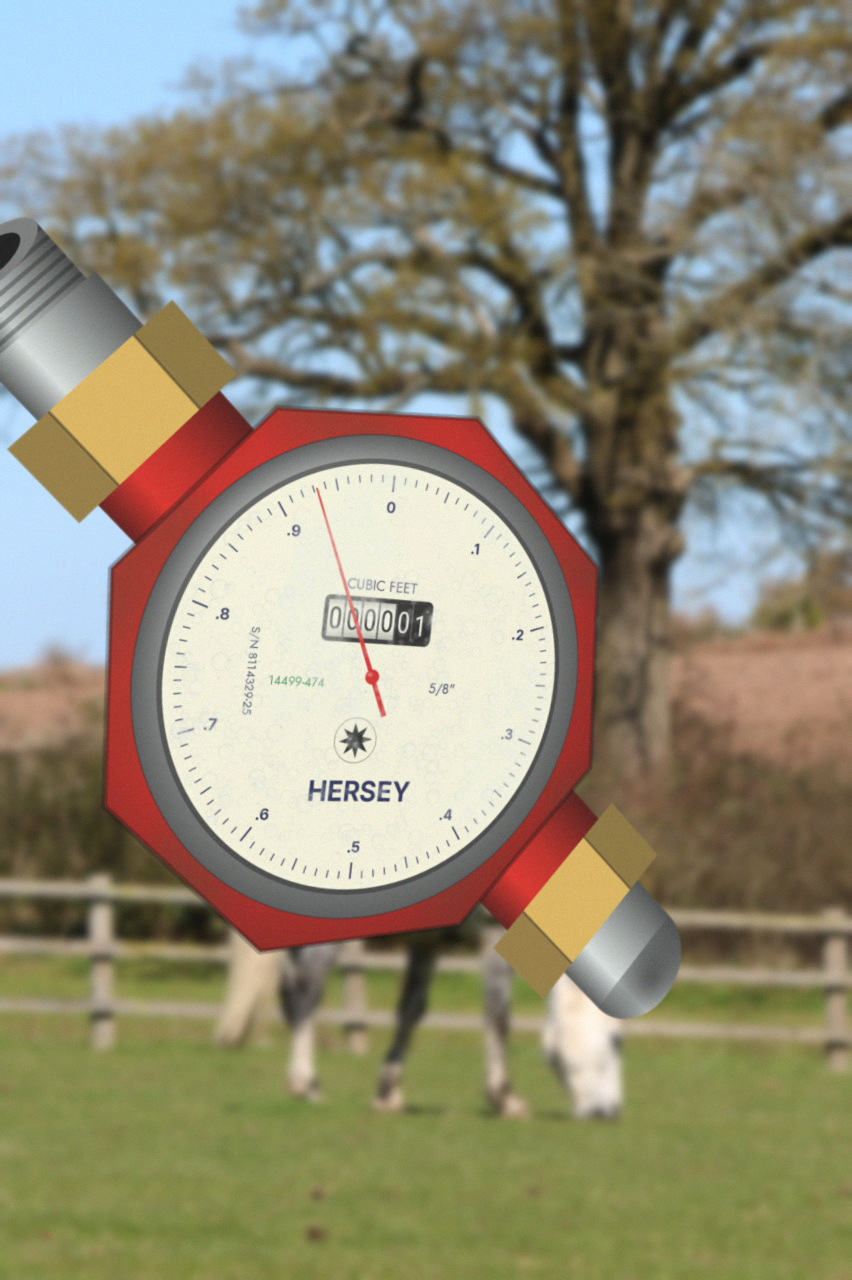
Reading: 0.93 (ft³)
